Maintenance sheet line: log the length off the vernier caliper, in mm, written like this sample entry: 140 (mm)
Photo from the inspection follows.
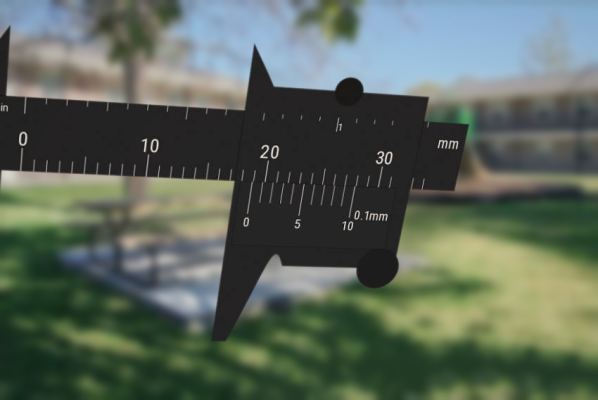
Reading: 18.9 (mm)
